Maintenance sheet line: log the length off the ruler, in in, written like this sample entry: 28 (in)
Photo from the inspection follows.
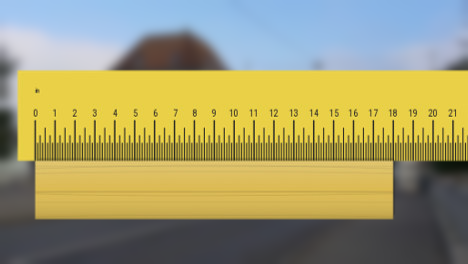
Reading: 18 (in)
